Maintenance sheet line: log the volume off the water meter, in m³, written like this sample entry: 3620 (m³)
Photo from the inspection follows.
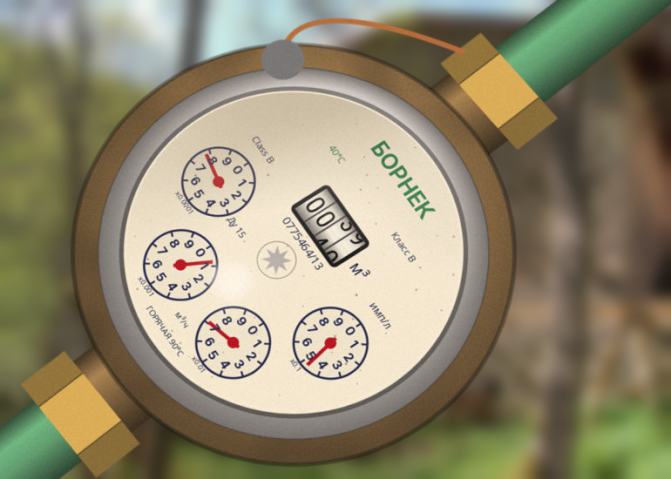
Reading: 39.4707 (m³)
